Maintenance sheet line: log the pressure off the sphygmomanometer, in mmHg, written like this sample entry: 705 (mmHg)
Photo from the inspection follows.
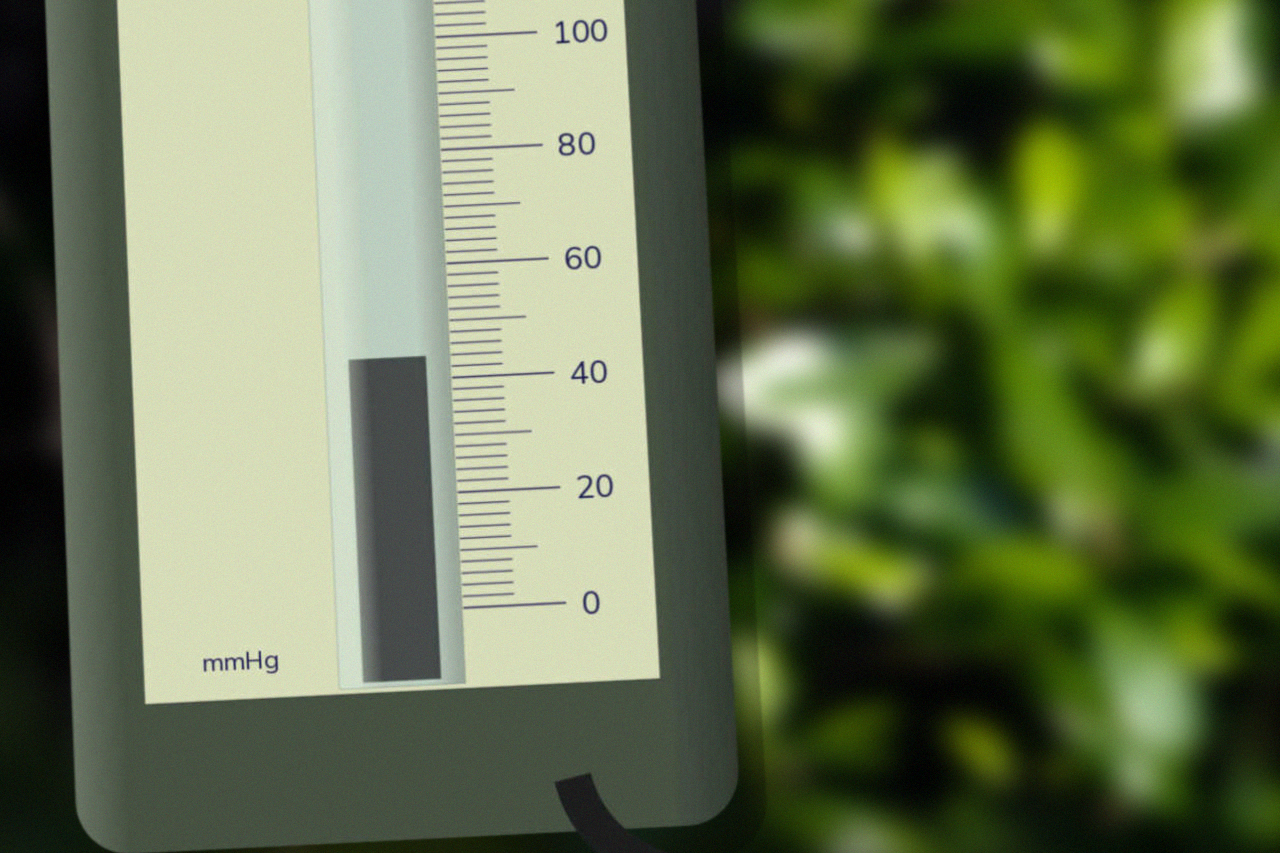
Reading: 44 (mmHg)
